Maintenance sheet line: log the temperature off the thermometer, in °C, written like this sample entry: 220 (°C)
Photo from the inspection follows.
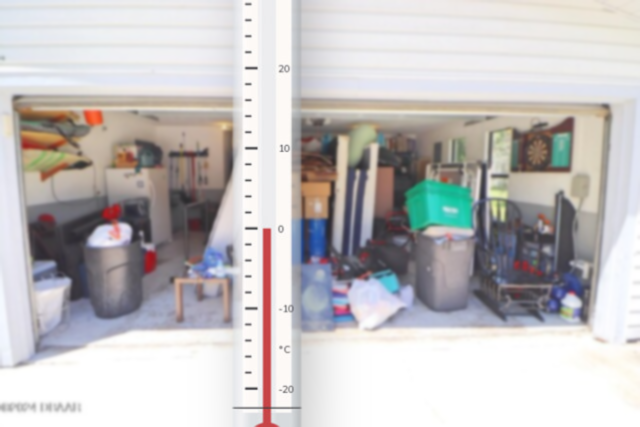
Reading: 0 (°C)
